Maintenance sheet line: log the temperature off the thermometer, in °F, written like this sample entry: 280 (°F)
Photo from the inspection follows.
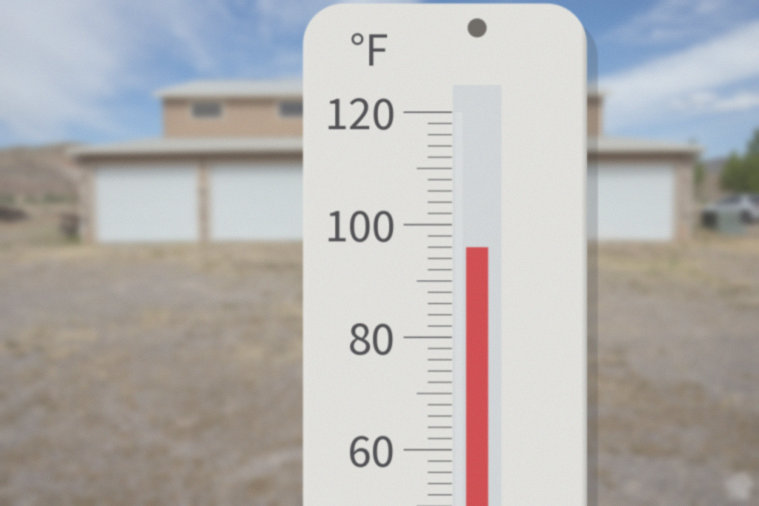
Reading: 96 (°F)
